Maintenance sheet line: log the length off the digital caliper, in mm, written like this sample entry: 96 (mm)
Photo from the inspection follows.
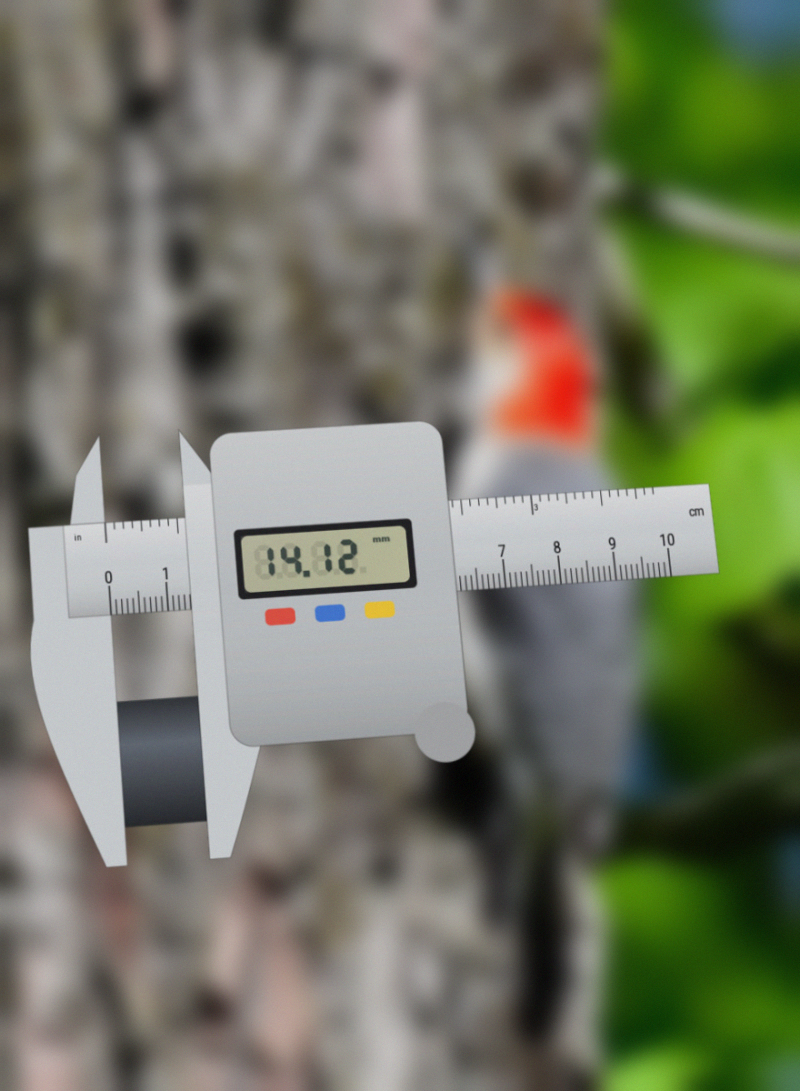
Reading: 14.12 (mm)
